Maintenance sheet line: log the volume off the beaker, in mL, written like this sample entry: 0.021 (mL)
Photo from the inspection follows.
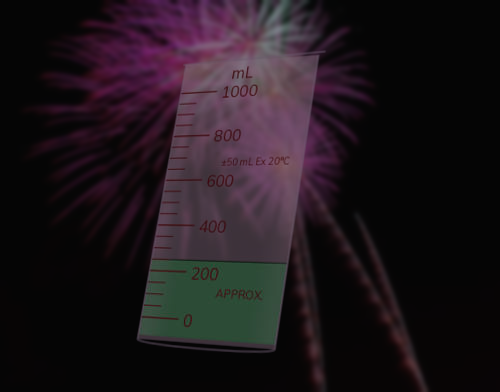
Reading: 250 (mL)
